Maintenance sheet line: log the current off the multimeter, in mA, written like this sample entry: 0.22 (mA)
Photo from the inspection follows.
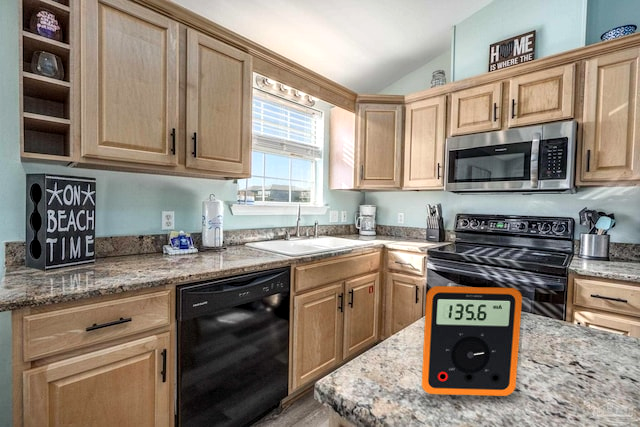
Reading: 135.6 (mA)
